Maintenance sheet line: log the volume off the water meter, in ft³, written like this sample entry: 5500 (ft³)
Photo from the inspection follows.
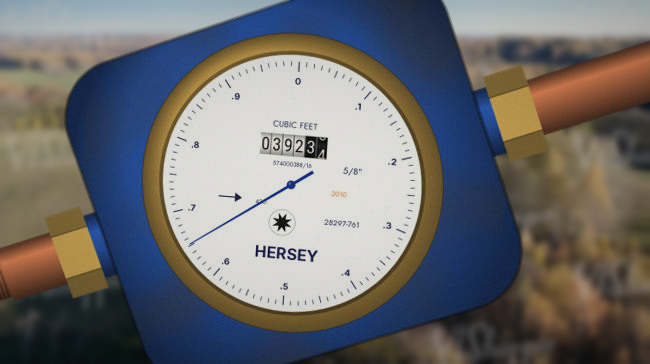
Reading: 39233.65 (ft³)
